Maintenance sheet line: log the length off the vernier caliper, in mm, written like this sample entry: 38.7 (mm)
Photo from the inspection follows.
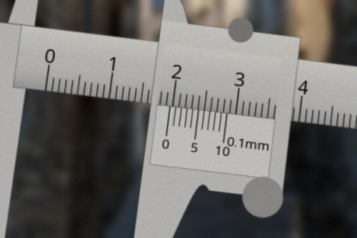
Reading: 19.6 (mm)
